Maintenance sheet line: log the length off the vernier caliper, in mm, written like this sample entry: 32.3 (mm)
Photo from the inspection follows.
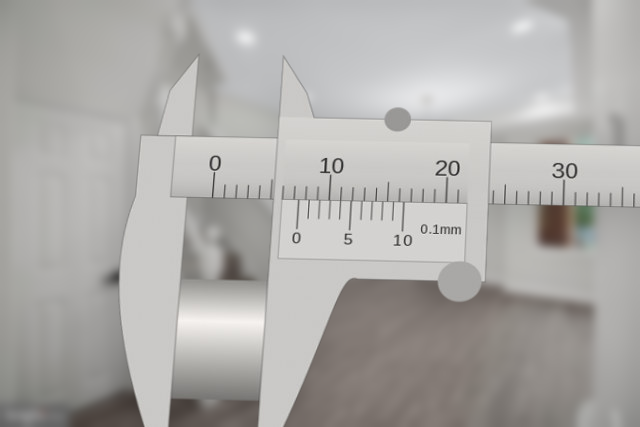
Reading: 7.4 (mm)
